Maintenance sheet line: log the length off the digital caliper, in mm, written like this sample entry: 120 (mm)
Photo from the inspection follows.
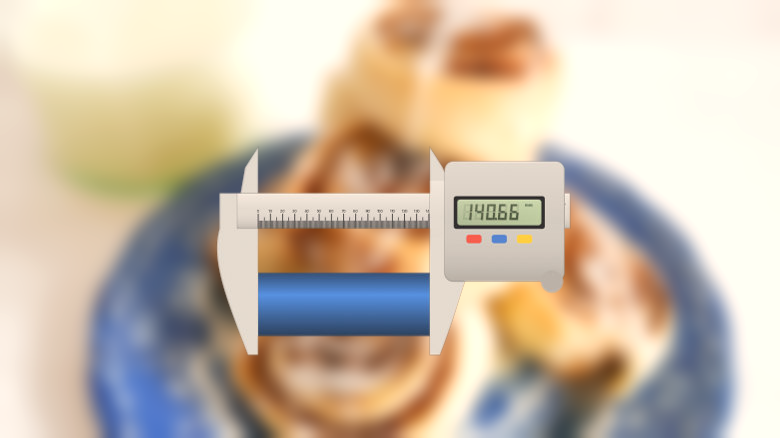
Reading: 140.66 (mm)
